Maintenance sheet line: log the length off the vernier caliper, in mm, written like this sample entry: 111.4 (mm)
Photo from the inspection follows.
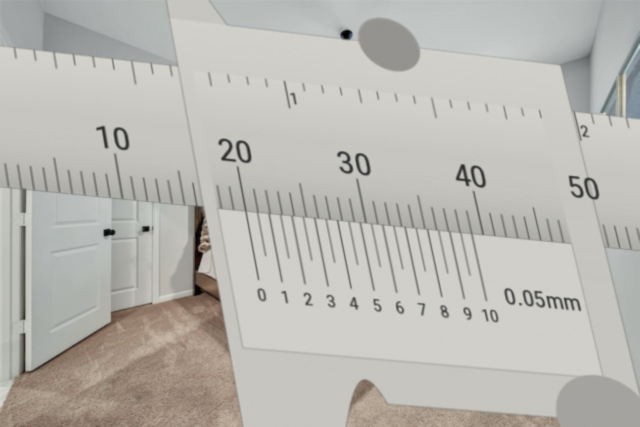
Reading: 20.0 (mm)
